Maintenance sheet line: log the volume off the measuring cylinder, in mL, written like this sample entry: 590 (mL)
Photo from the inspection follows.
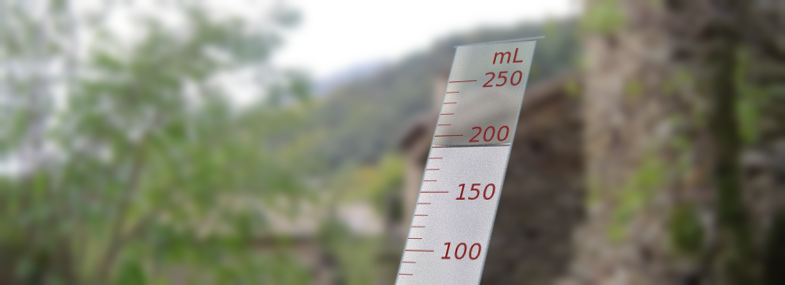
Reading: 190 (mL)
